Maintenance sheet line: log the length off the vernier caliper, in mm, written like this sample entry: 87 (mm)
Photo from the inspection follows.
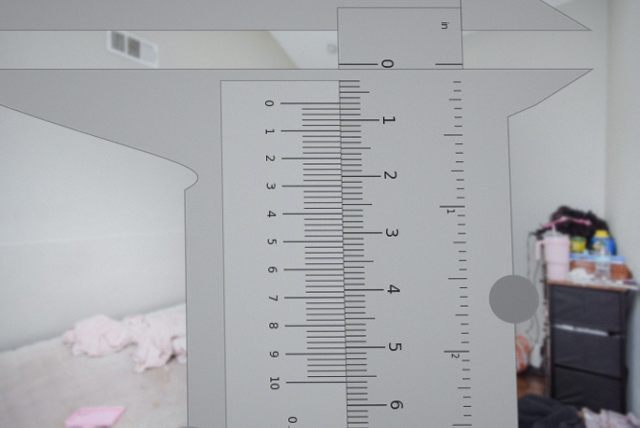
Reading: 7.0 (mm)
